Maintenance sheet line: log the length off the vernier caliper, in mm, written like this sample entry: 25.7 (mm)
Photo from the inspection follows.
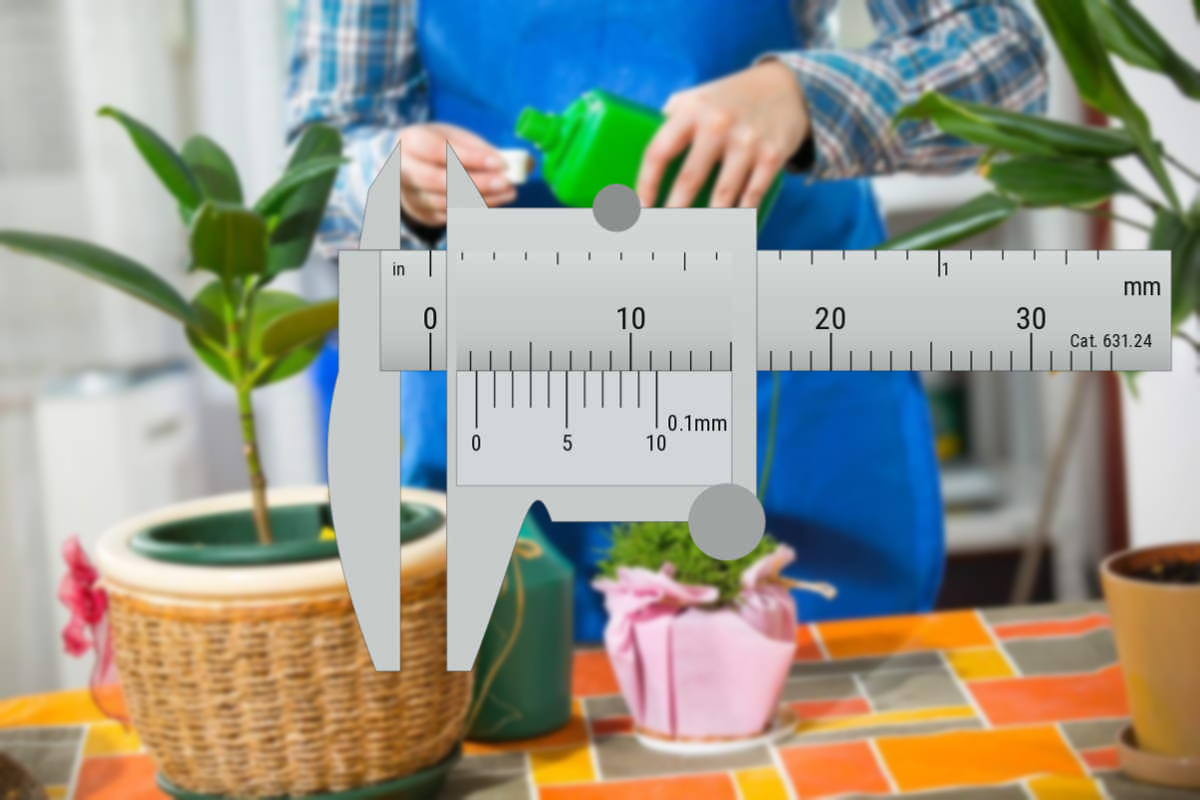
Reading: 2.3 (mm)
